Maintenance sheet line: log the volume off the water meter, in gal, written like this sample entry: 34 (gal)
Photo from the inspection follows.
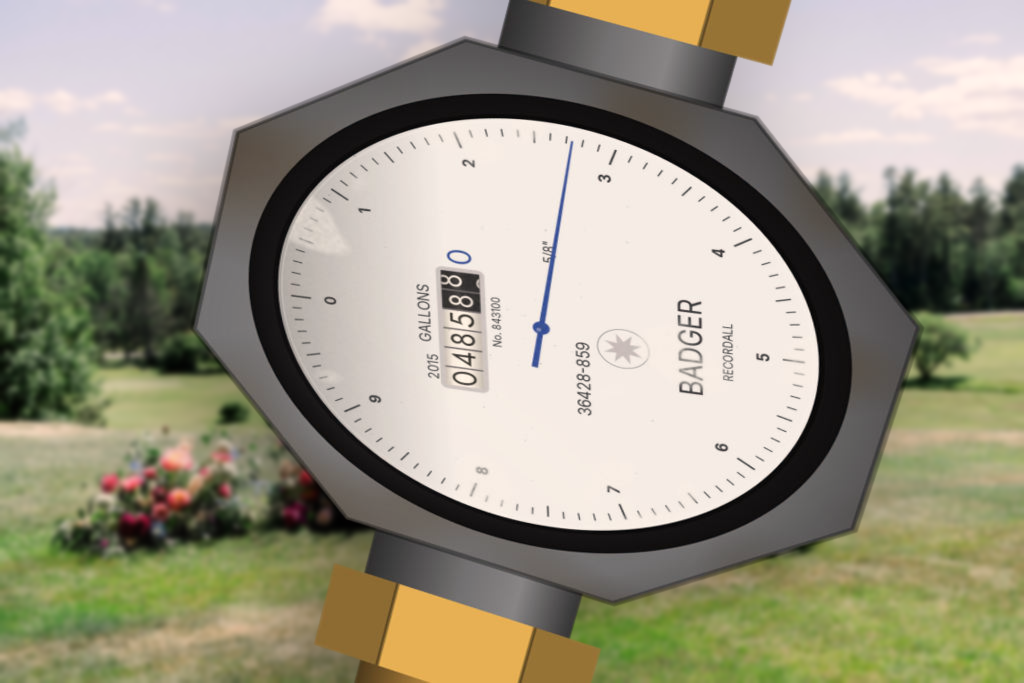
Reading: 485882.7 (gal)
